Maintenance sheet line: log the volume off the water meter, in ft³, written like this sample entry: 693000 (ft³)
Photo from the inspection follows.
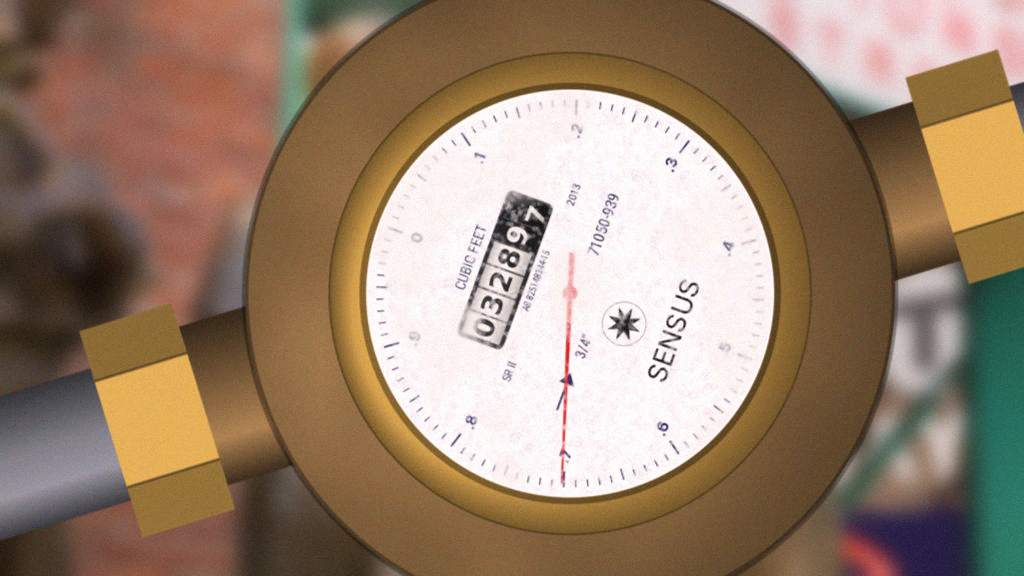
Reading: 32896.70 (ft³)
